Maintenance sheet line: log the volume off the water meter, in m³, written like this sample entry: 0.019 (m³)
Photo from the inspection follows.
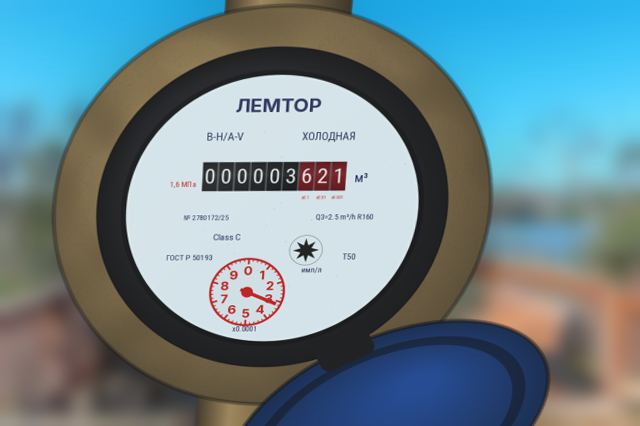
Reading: 3.6213 (m³)
